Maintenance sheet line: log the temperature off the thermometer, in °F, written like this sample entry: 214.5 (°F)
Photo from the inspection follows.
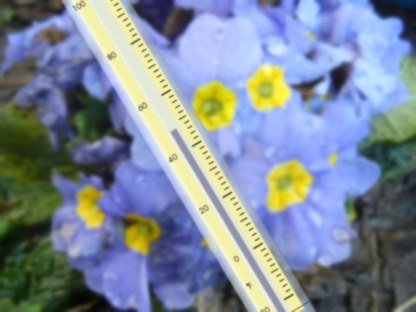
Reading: 48 (°F)
